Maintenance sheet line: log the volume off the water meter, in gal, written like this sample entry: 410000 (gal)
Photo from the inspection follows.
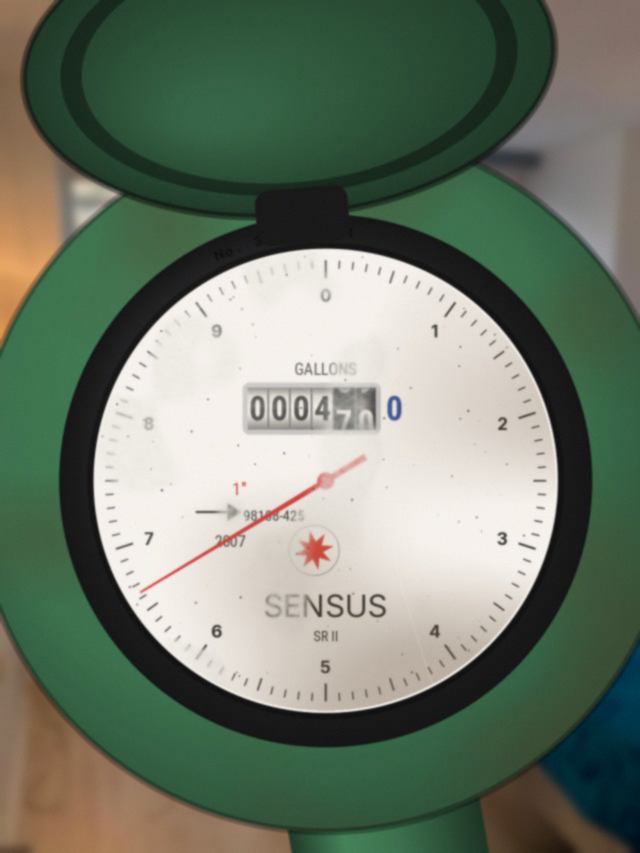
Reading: 4696.6 (gal)
